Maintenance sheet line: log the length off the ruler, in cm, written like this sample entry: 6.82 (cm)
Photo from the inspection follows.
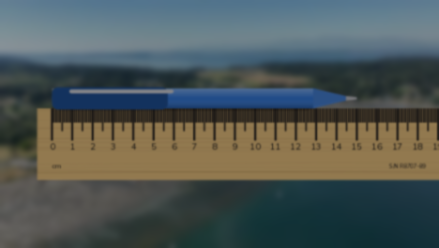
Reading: 15 (cm)
